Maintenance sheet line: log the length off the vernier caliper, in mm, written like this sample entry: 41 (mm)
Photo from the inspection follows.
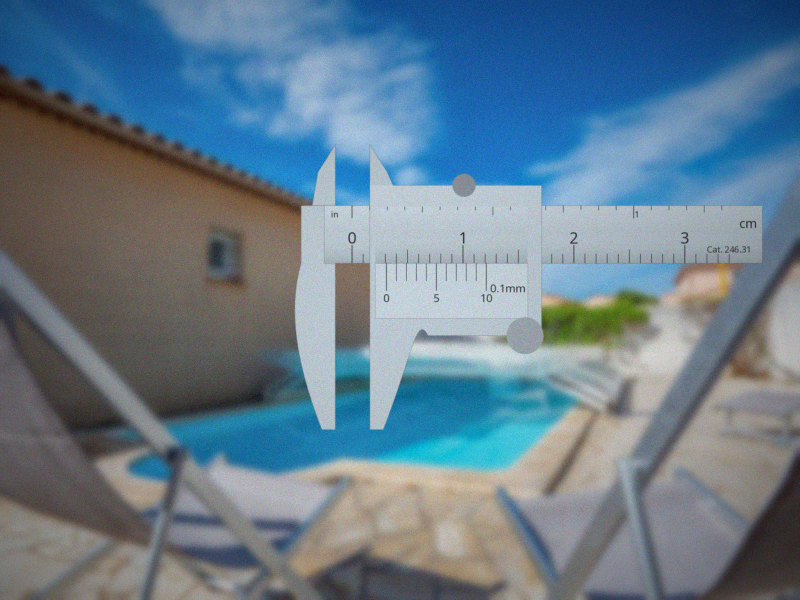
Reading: 3.1 (mm)
